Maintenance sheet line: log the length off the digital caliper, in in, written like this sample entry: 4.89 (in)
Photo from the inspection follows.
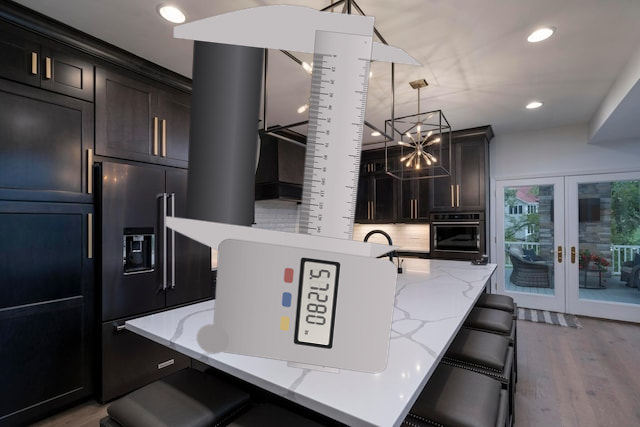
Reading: 5.7280 (in)
